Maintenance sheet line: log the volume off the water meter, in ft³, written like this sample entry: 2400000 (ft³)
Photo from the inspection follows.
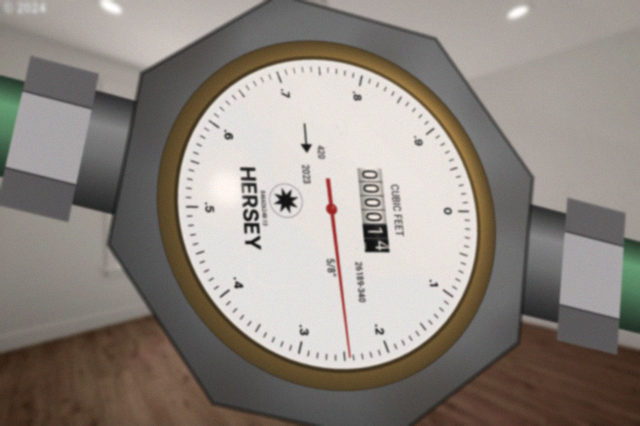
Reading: 14.24 (ft³)
